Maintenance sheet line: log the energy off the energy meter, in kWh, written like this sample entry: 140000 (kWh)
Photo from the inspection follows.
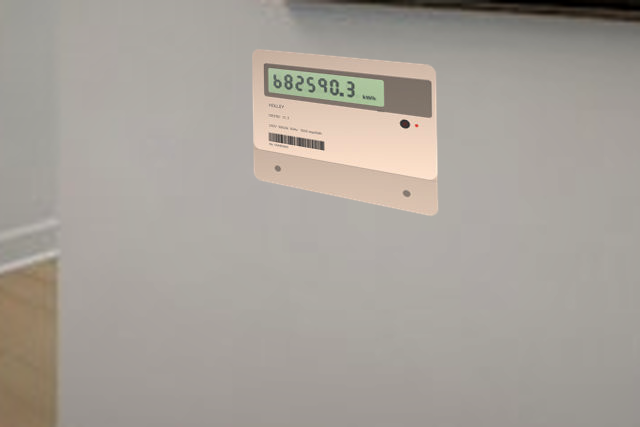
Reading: 682590.3 (kWh)
